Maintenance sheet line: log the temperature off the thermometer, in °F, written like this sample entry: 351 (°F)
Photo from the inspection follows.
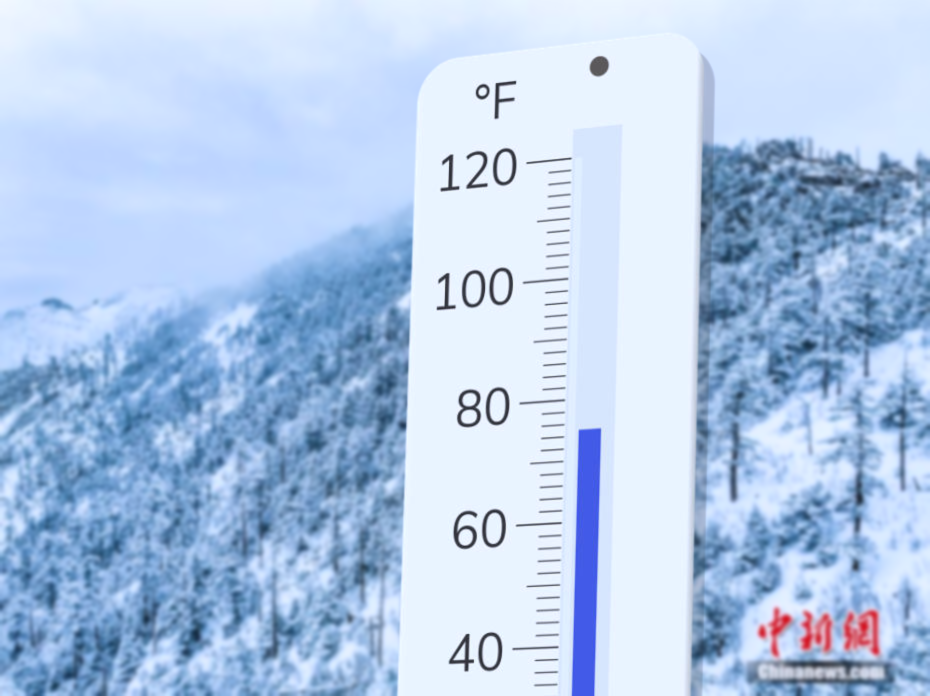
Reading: 75 (°F)
